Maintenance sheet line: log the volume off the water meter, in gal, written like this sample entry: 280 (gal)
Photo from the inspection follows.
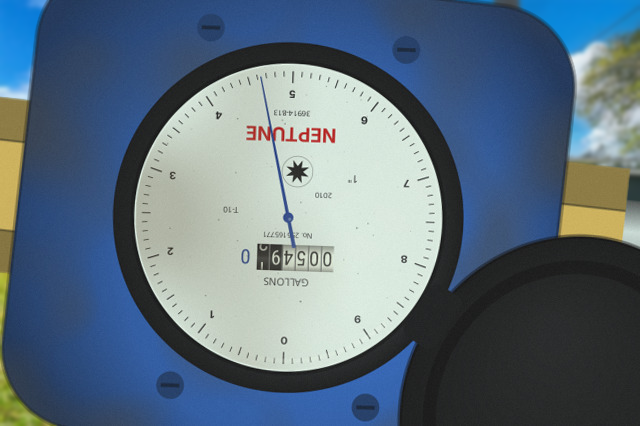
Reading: 54914.6 (gal)
